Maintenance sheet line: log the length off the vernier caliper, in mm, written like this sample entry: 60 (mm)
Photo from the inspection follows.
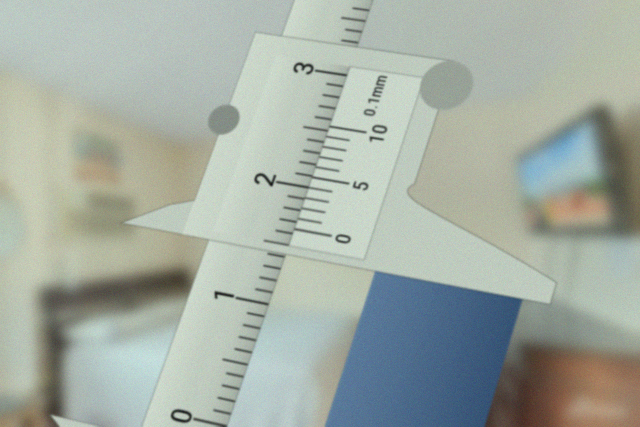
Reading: 16.4 (mm)
